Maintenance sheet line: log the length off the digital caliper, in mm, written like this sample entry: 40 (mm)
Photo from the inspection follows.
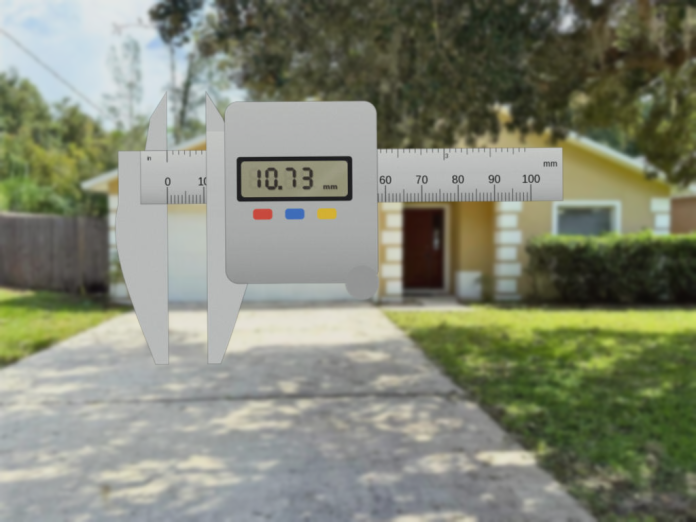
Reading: 10.73 (mm)
